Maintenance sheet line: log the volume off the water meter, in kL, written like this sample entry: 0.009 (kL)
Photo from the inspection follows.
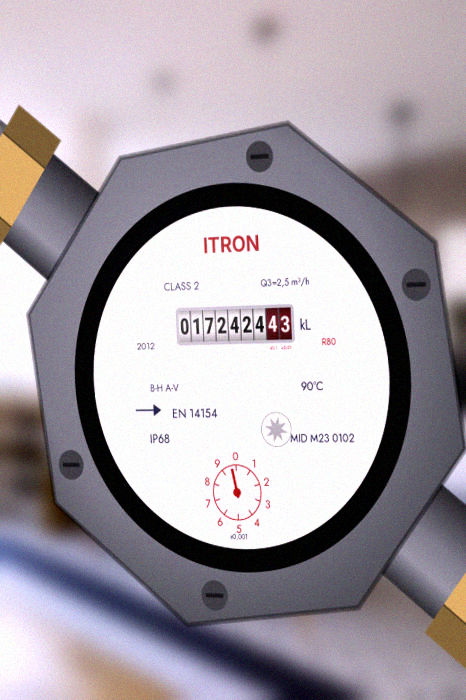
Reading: 172424.429 (kL)
